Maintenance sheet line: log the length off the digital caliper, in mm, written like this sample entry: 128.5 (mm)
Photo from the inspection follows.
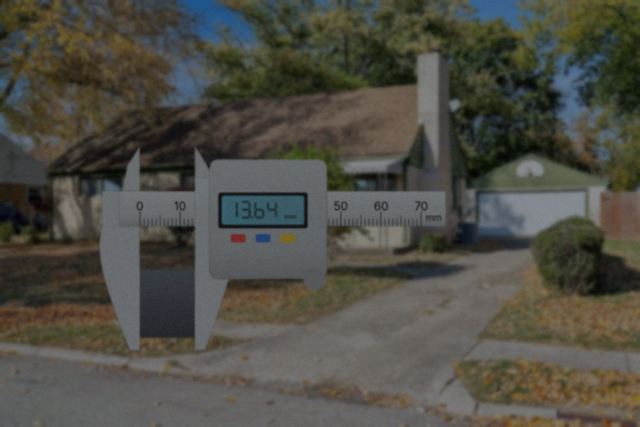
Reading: 13.64 (mm)
